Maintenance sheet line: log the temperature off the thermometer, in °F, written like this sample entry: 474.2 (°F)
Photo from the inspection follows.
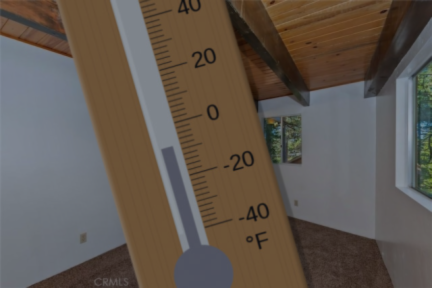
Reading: -8 (°F)
